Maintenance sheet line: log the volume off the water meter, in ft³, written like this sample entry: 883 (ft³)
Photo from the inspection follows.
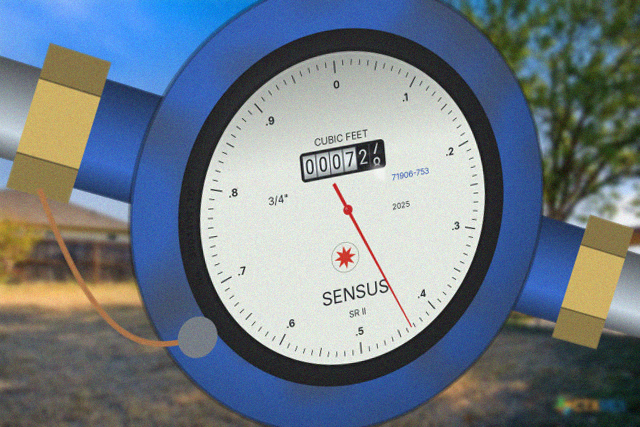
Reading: 727.43 (ft³)
